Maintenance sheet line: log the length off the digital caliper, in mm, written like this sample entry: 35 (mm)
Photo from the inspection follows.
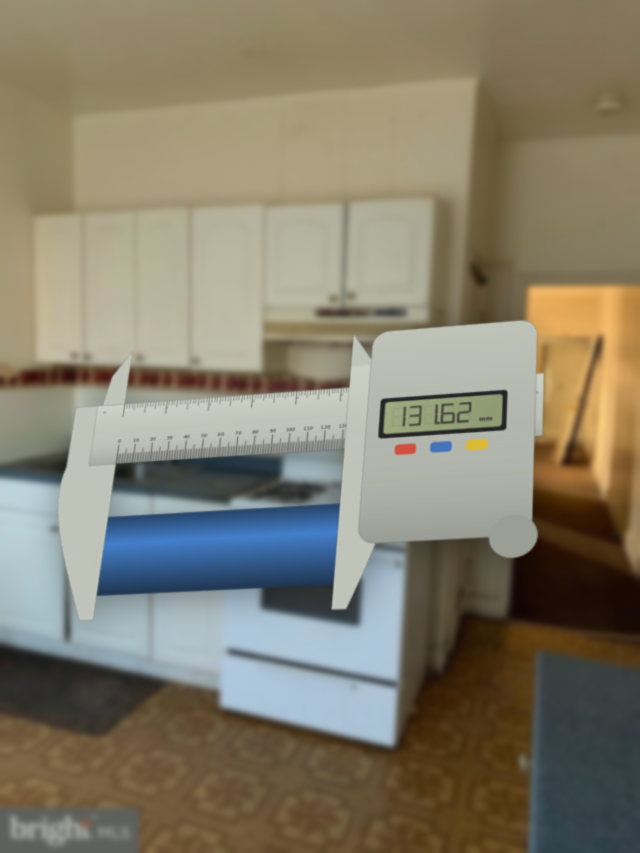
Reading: 131.62 (mm)
